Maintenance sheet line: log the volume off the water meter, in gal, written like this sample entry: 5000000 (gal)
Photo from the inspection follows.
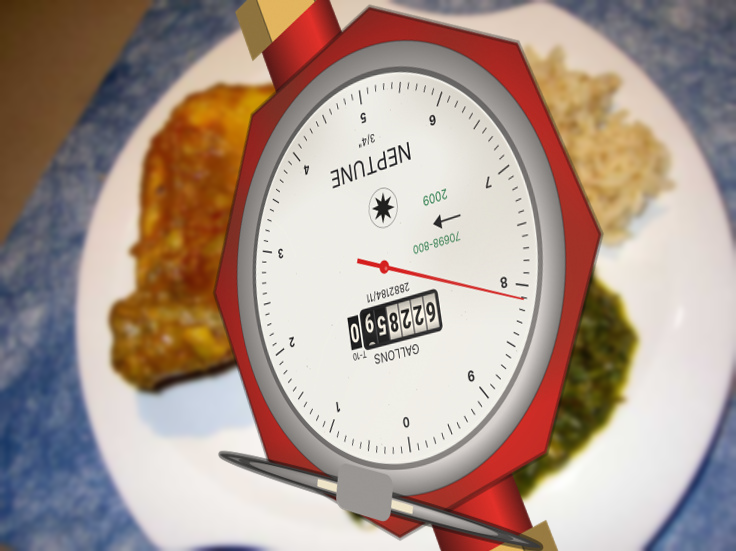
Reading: 6228588.1 (gal)
